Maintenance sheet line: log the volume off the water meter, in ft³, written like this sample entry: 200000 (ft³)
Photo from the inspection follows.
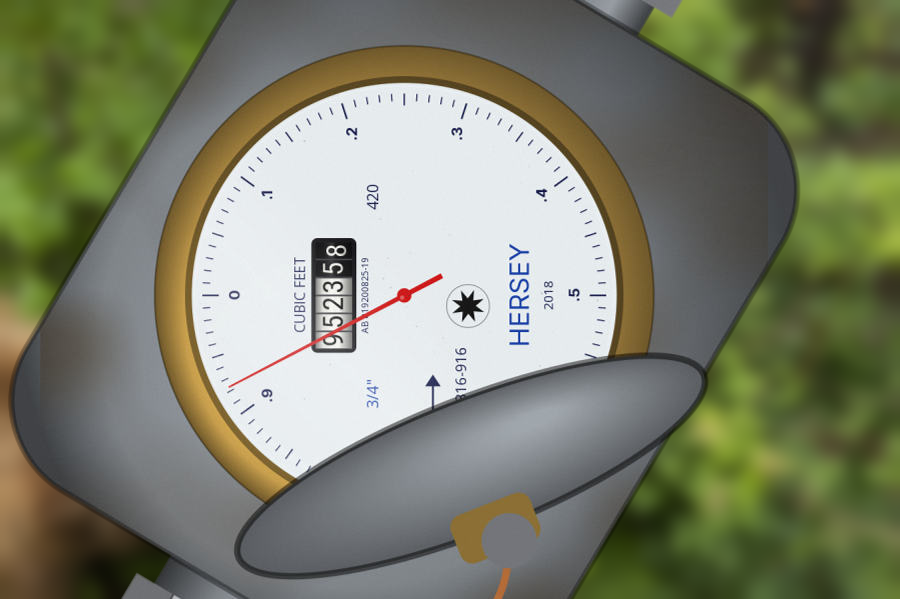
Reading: 952357.92 (ft³)
